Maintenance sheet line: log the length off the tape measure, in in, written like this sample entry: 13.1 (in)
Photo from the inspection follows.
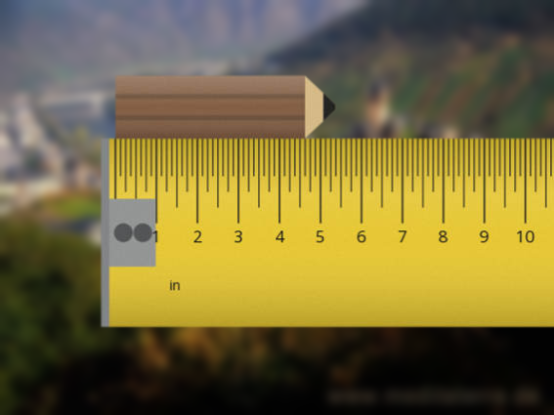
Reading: 5.375 (in)
